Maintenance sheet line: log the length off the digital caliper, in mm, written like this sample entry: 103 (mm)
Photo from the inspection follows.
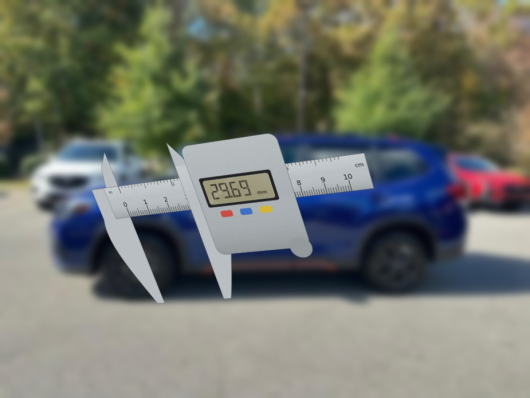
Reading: 29.69 (mm)
